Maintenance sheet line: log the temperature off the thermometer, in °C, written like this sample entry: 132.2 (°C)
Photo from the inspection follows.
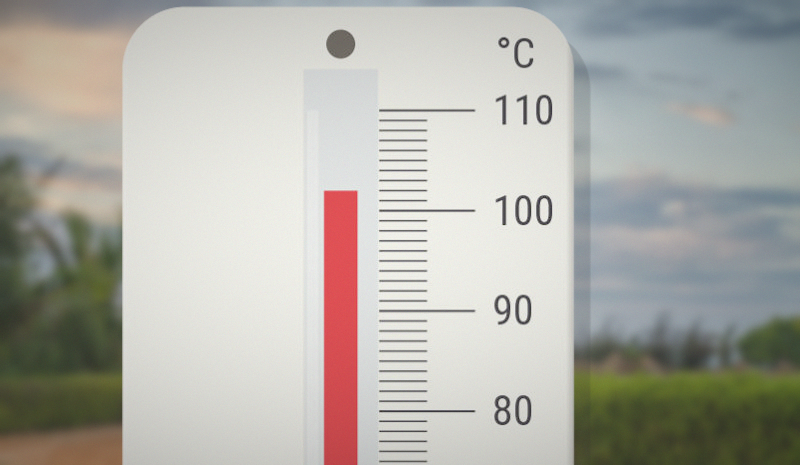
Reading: 102 (°C)
